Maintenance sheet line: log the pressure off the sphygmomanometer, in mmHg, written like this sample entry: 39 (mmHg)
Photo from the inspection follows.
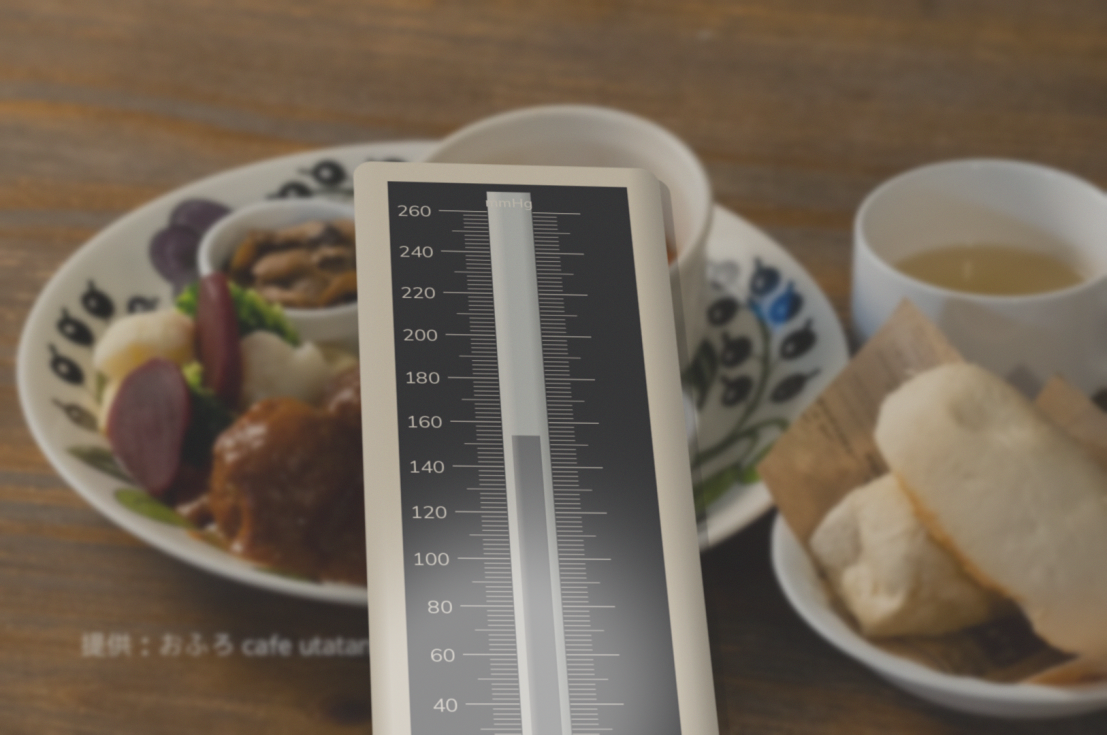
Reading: 154 (mmHg)
